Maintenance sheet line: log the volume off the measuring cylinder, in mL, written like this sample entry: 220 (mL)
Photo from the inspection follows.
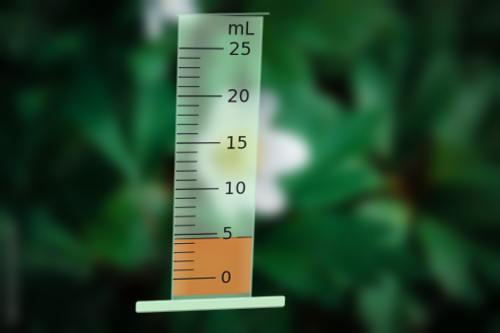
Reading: 4.5 (mL)
